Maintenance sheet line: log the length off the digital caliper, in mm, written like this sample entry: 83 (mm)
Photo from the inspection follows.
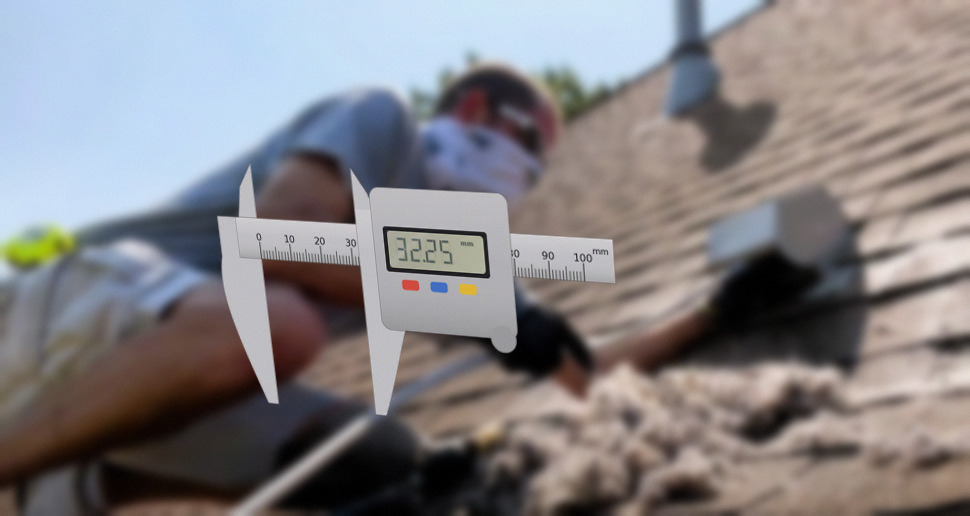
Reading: 32.25 (mm)
